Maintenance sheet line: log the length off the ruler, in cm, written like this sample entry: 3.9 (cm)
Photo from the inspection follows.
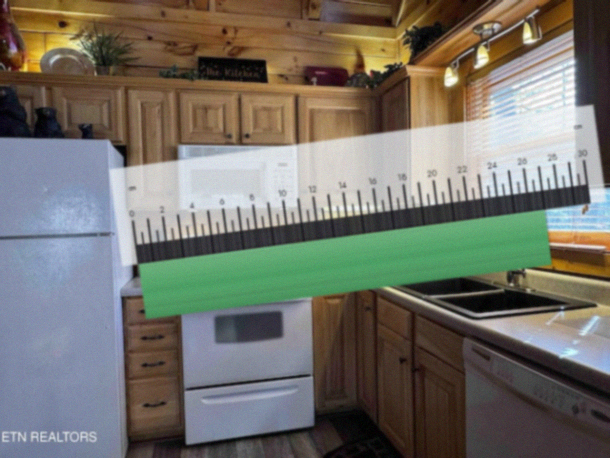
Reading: 27 (cm)
